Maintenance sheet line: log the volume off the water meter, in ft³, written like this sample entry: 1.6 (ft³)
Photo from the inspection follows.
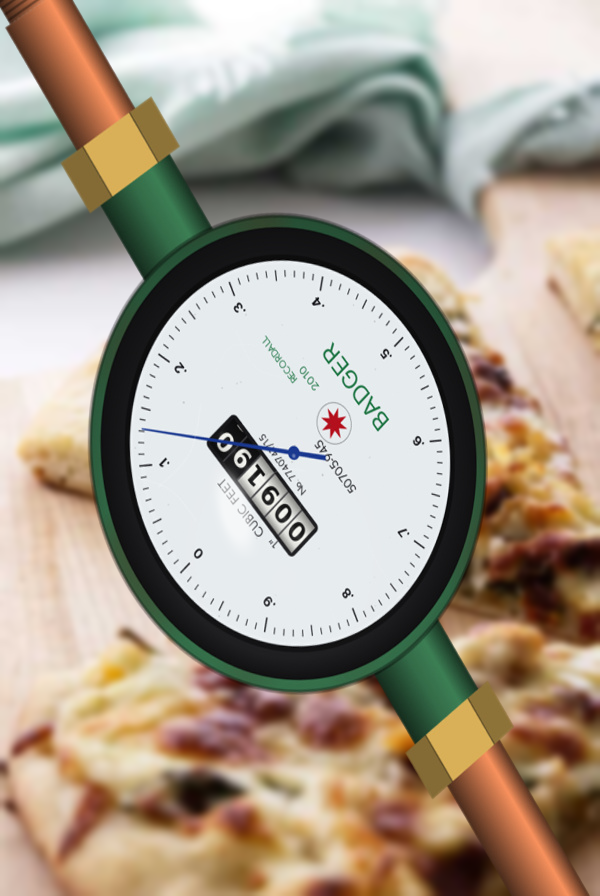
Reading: 9190.13 (ft³)
